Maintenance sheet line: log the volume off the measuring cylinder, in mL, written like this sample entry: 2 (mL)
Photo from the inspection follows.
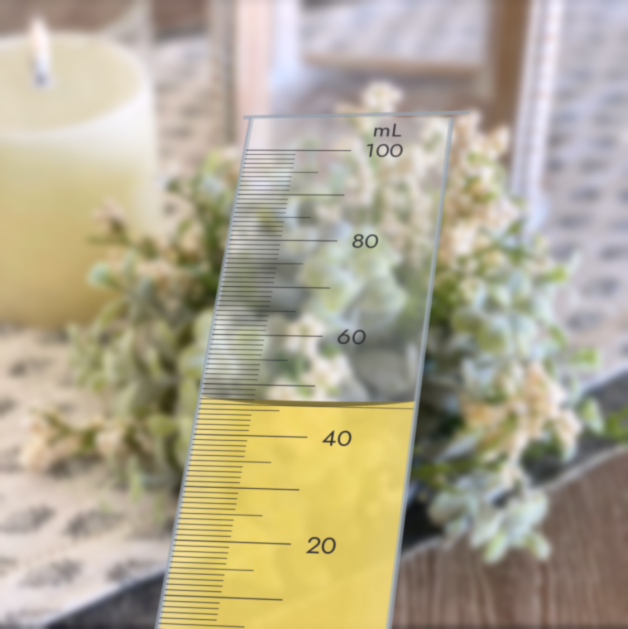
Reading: 46 (mL)
